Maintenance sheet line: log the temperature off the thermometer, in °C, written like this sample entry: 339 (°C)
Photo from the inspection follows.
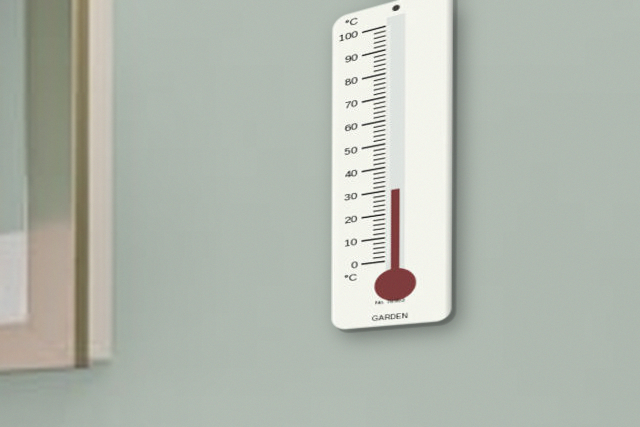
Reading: 30 (°C)
